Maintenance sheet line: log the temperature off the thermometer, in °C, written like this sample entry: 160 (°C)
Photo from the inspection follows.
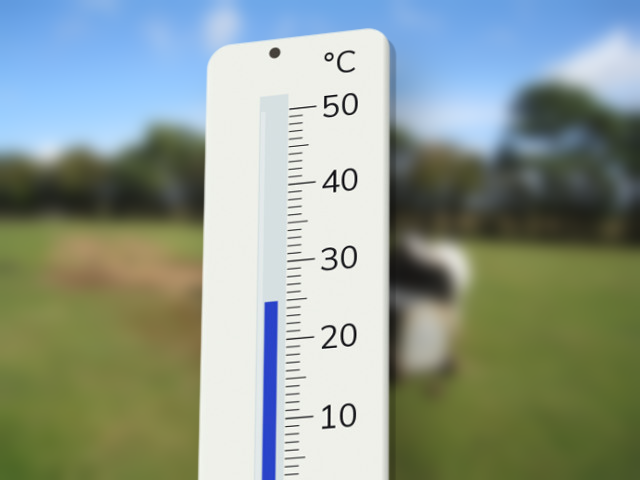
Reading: 25 (°C)
